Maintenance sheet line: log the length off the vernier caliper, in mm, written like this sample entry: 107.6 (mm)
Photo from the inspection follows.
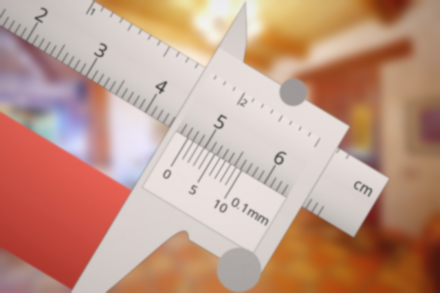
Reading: 47.2 (mm)
